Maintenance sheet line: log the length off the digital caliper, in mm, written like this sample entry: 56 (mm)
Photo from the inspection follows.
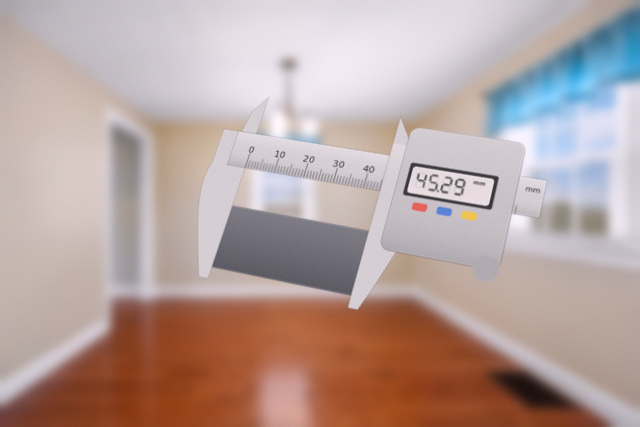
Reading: 45.29 (mm)
